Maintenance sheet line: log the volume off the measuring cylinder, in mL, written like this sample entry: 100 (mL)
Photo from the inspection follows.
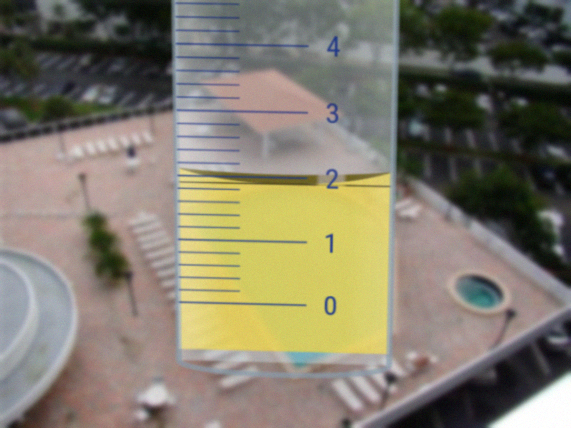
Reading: 1.9 (mL)
